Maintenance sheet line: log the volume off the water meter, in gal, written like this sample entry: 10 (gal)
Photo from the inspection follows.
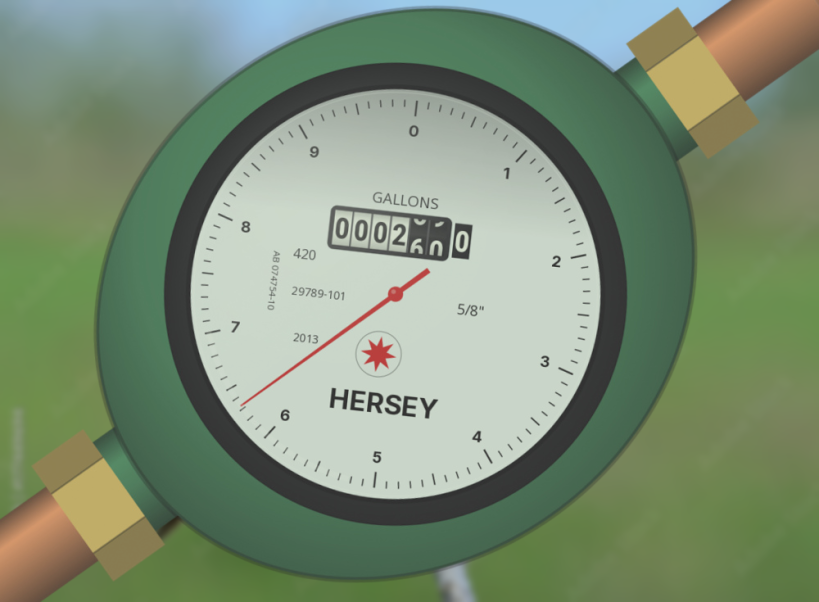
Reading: 2596.3 (gal)
